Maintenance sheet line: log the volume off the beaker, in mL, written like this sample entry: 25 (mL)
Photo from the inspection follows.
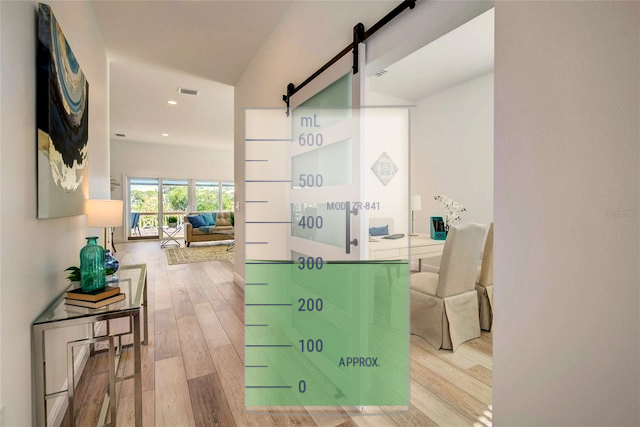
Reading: 300 (mL)
